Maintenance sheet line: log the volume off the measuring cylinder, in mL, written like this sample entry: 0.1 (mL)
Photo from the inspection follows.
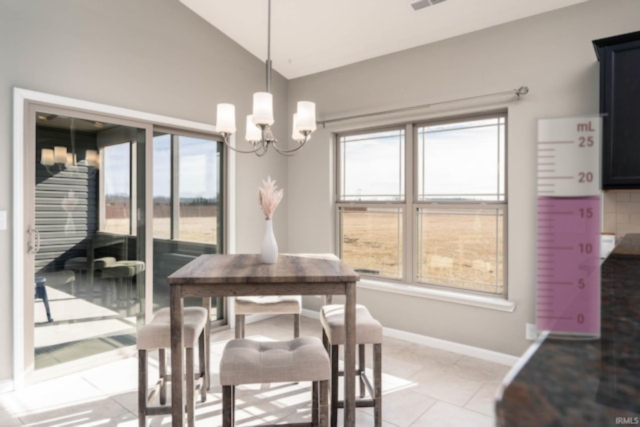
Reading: 17 (mL)
